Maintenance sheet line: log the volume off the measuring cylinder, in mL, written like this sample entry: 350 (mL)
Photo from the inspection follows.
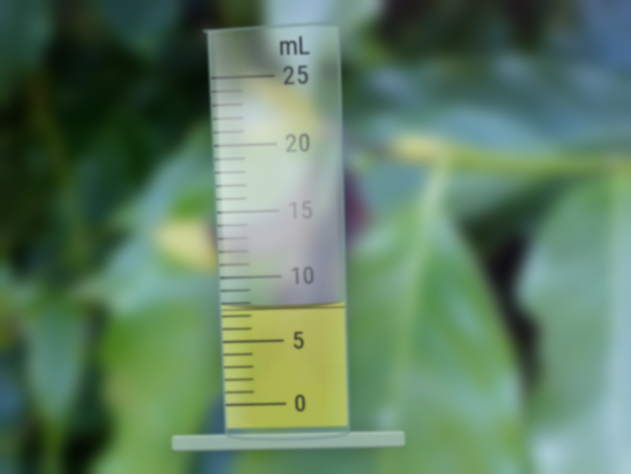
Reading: 7.5 (mL)
